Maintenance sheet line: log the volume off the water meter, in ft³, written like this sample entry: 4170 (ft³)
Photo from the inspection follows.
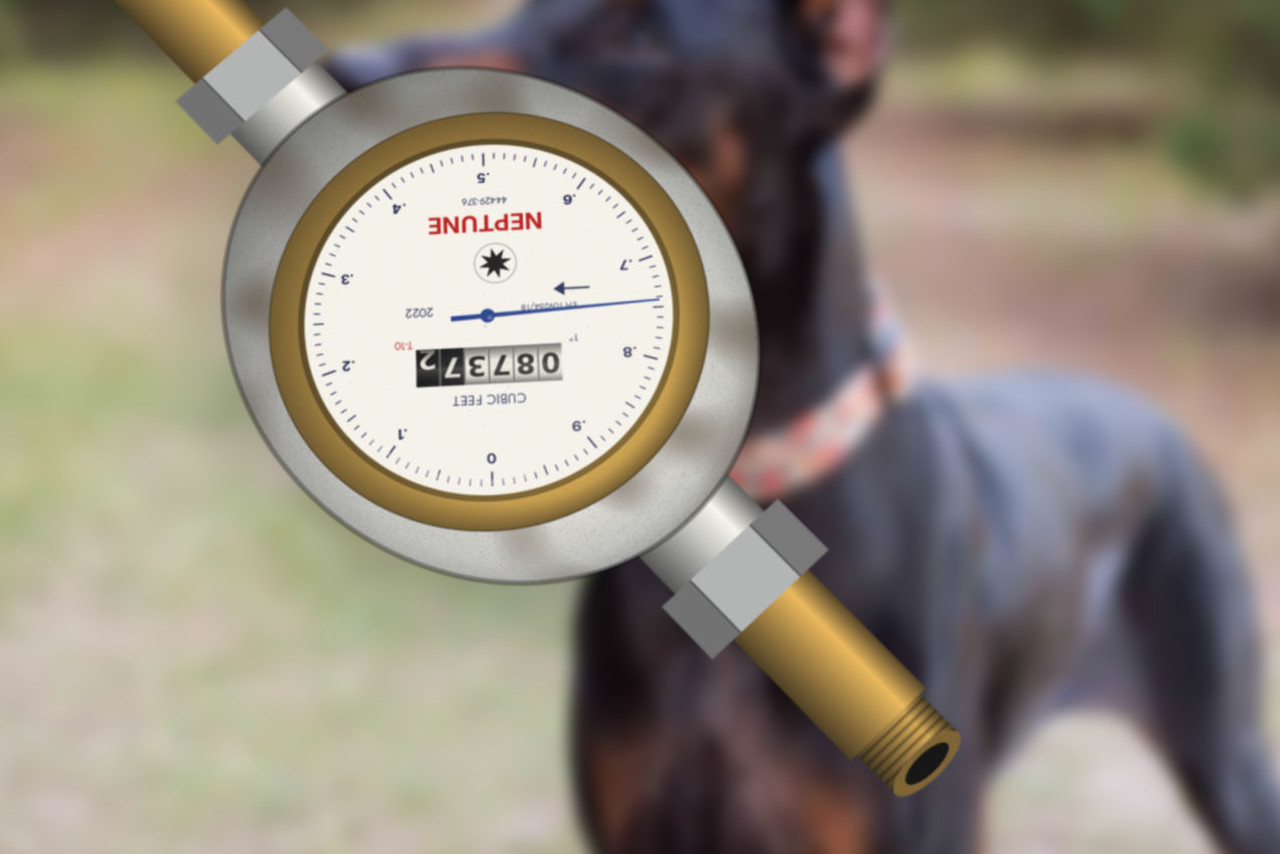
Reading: 87371.74 (ft³)
